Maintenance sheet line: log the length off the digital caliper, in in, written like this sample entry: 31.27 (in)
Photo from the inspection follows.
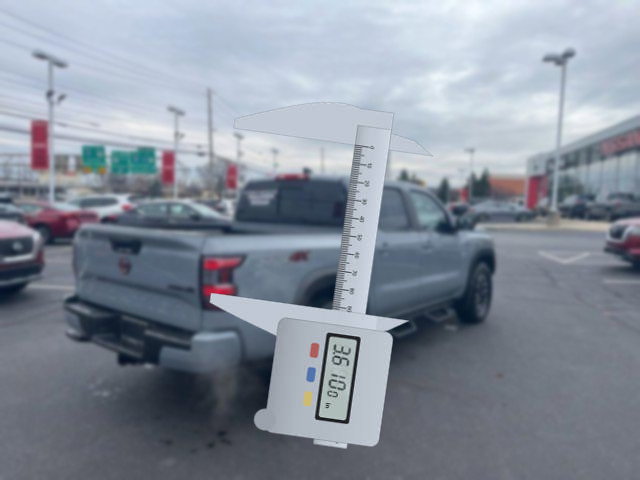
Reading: 3.6100 (in)
